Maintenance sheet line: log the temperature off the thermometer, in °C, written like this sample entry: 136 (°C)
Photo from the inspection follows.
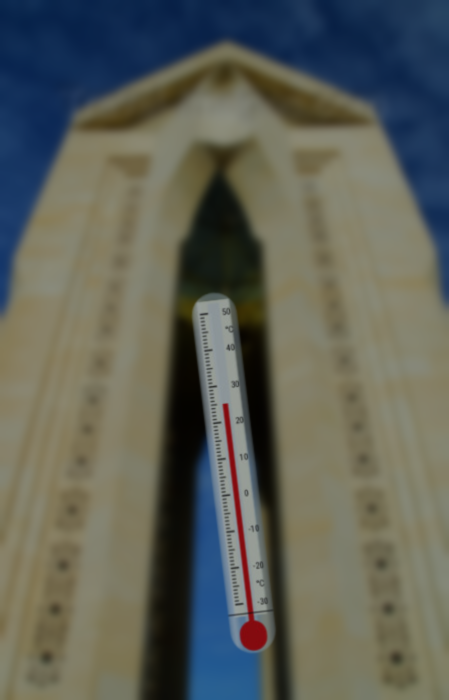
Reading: 25 (°C)
